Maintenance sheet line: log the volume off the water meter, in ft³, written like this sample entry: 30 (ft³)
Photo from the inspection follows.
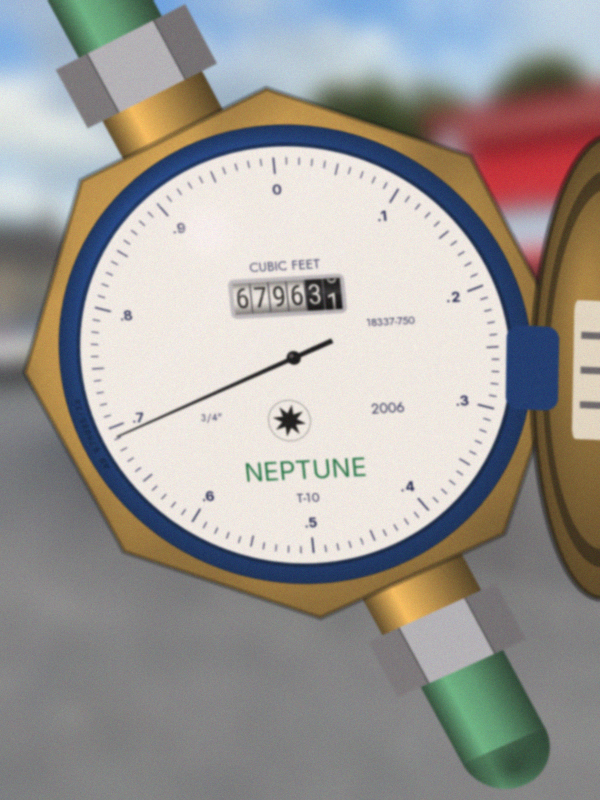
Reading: 679630.69 (ft³)
